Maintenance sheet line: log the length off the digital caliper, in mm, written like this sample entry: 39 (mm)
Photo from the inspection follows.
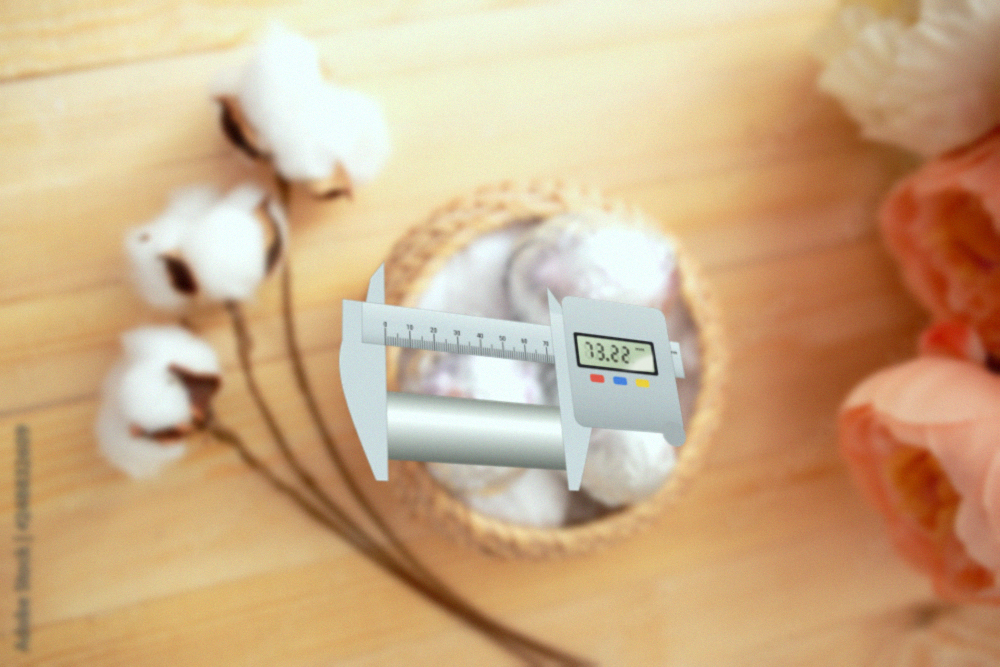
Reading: 73.22 (mm)
